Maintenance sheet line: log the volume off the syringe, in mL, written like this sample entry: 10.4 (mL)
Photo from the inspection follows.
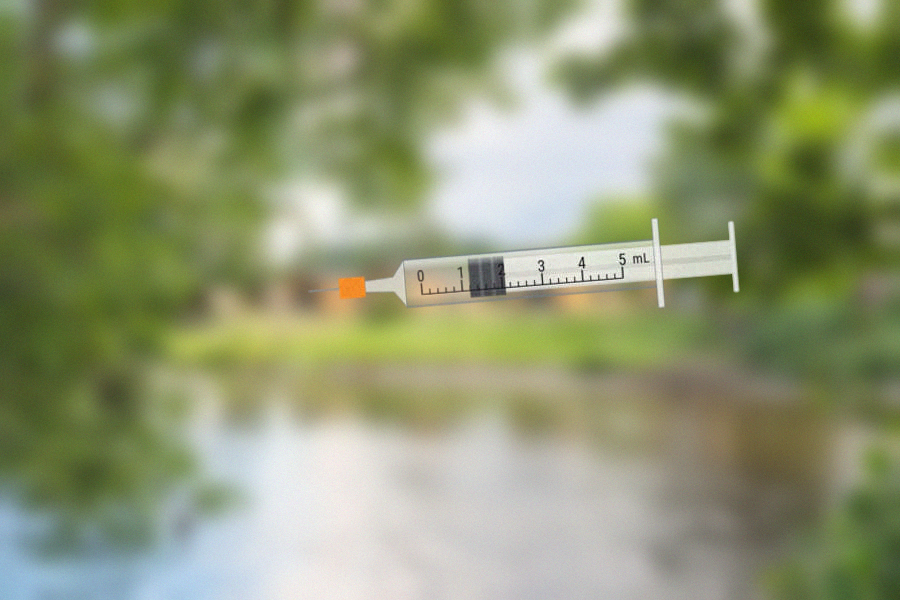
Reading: 1.2 (mL)
